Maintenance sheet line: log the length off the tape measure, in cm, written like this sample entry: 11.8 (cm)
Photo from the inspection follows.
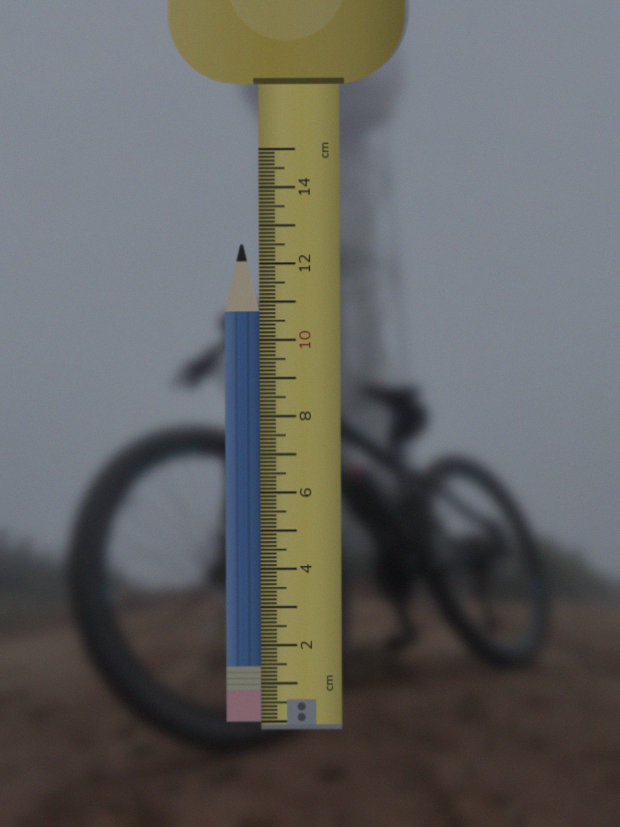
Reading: 12.5 (cm)
